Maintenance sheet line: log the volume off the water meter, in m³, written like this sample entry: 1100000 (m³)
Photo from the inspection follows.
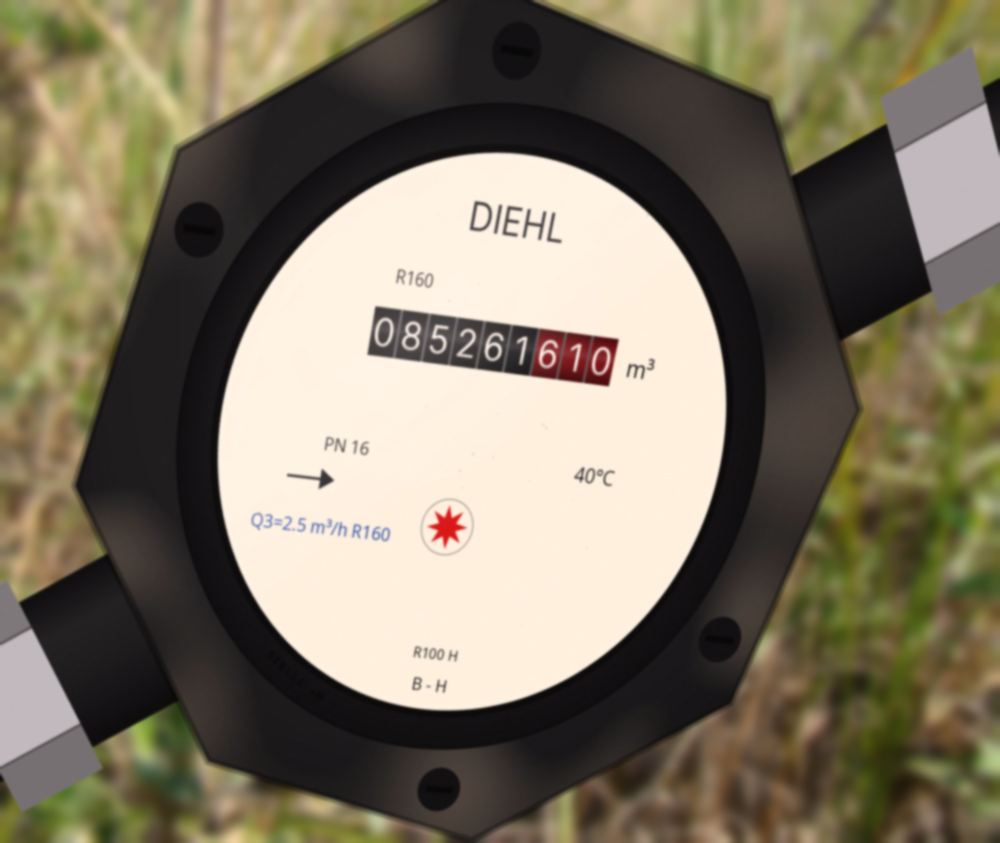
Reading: 85261.610 (m³)
